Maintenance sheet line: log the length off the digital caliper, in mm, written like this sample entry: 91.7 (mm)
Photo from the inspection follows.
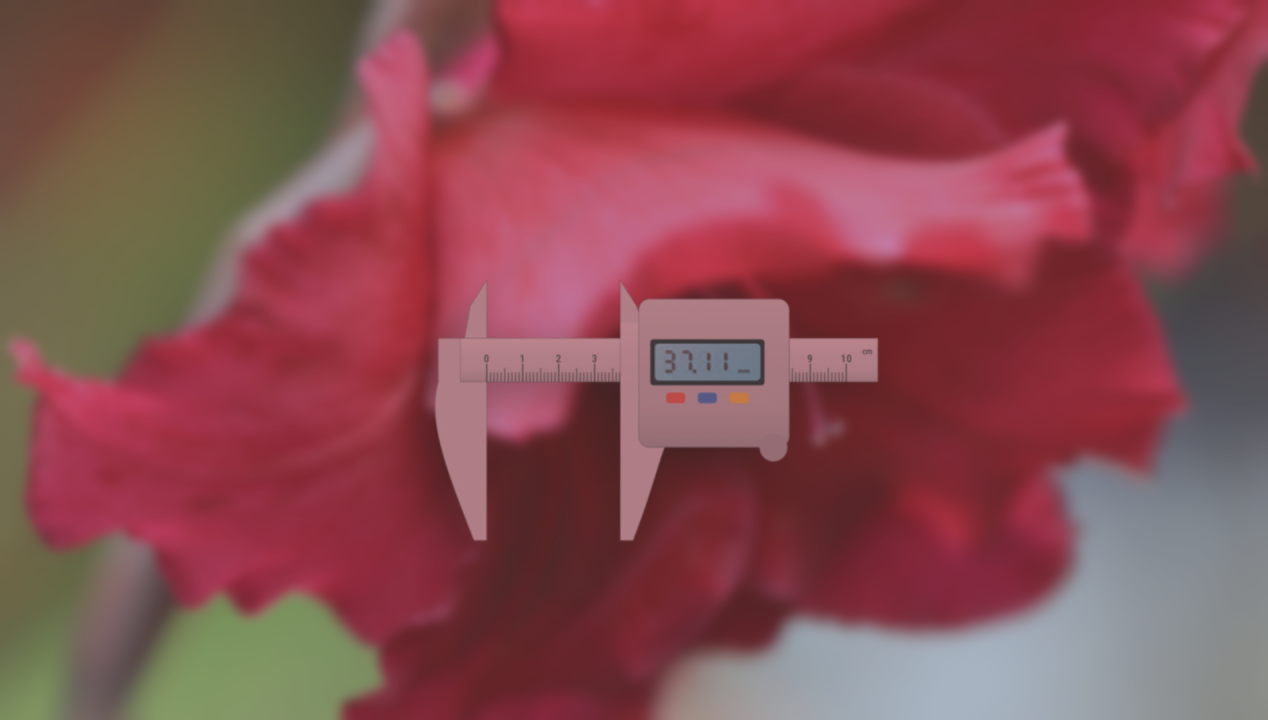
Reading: 37.11 (mm)
